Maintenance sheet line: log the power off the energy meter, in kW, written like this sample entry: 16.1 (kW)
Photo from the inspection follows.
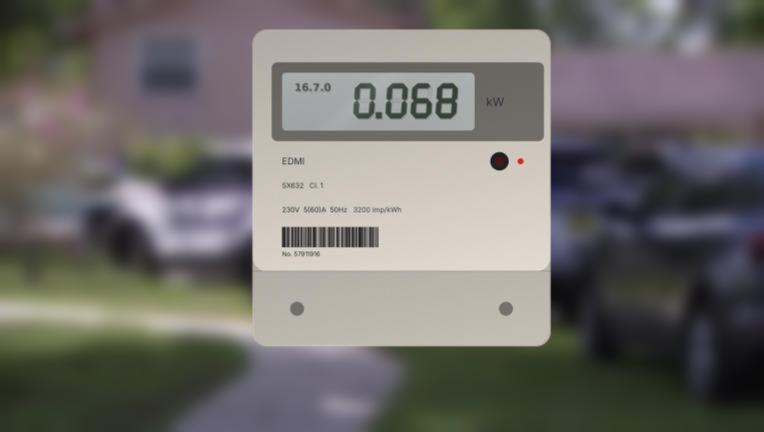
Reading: 0.068 (kW)
